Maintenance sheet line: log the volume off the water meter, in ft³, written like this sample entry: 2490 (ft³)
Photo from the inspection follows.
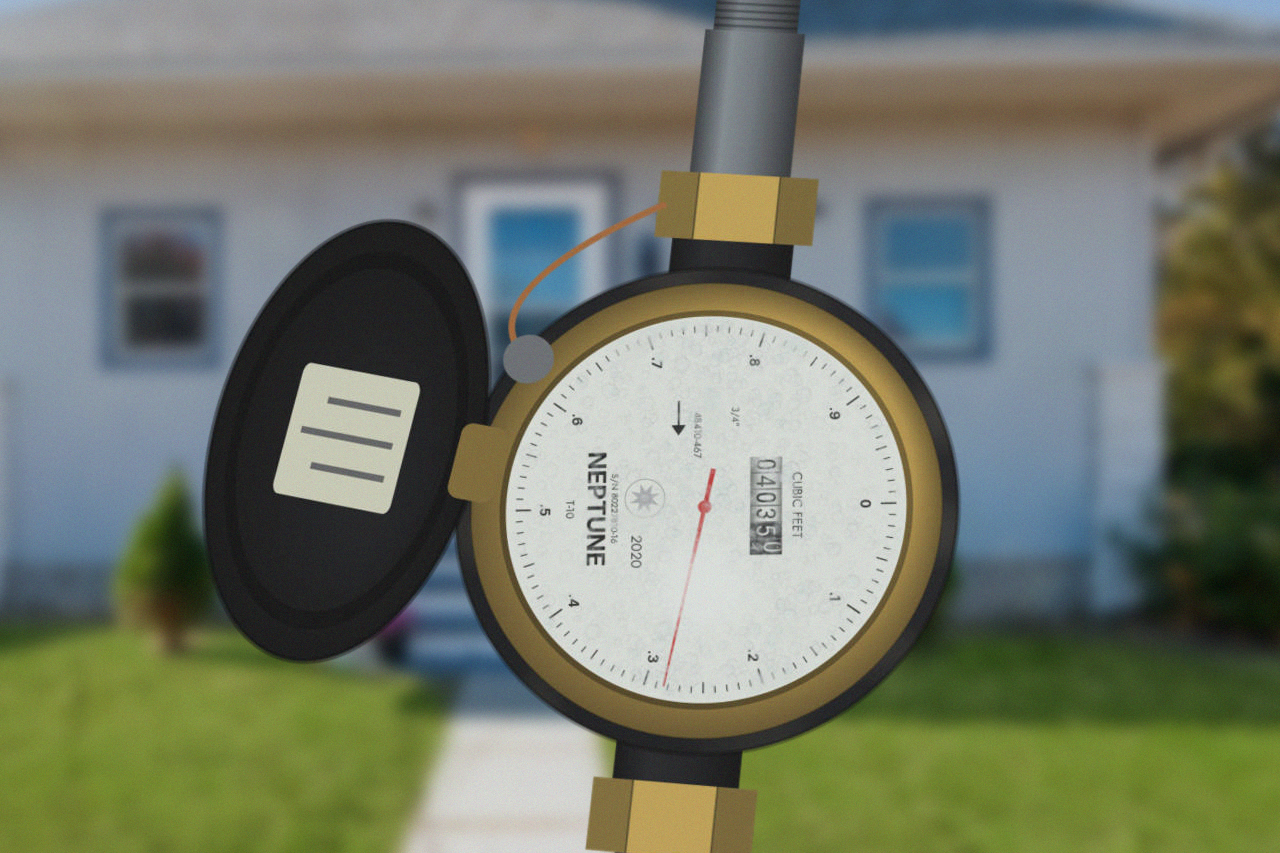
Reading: 40350.28 (ft³)
